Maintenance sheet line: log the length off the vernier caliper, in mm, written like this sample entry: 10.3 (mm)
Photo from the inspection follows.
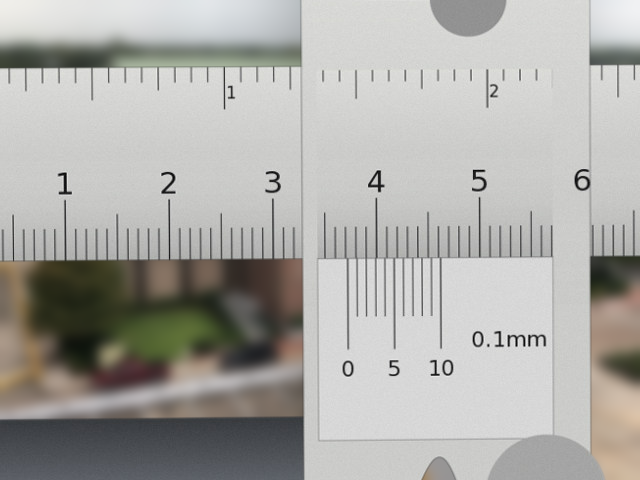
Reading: 37.2 (mm)
